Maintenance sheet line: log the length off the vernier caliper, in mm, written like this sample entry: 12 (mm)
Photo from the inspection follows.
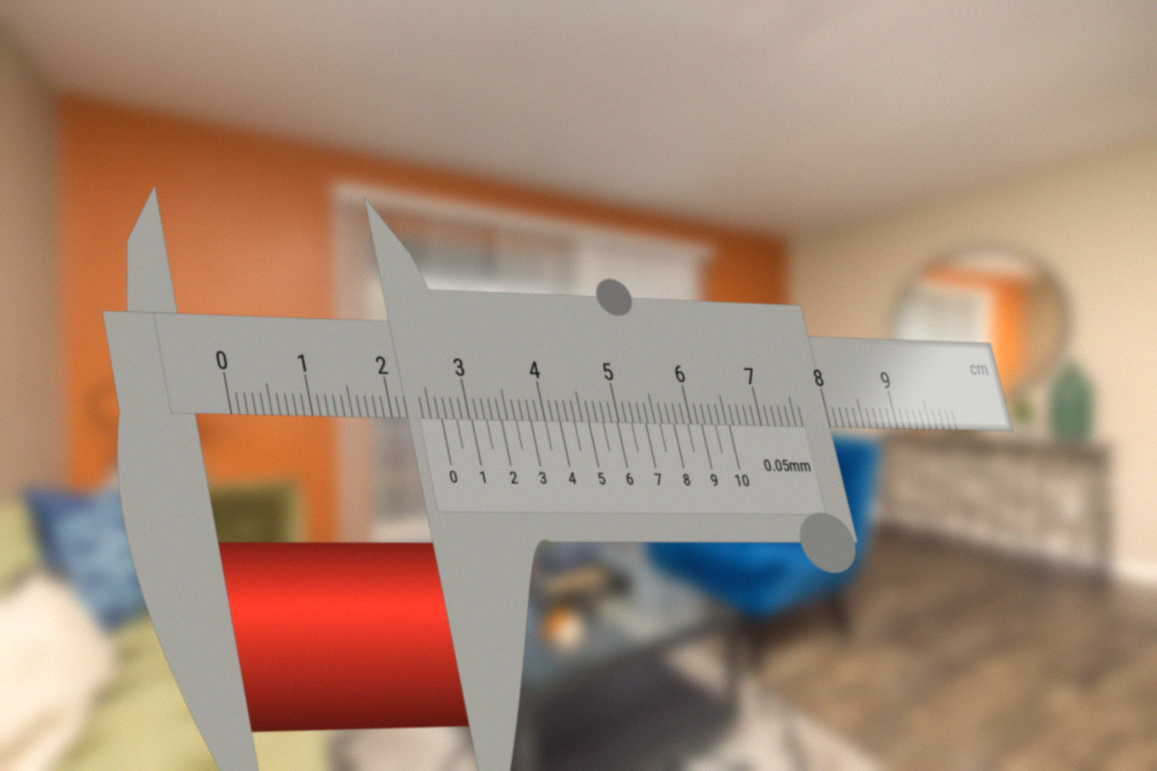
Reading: 26.4 (mm)
